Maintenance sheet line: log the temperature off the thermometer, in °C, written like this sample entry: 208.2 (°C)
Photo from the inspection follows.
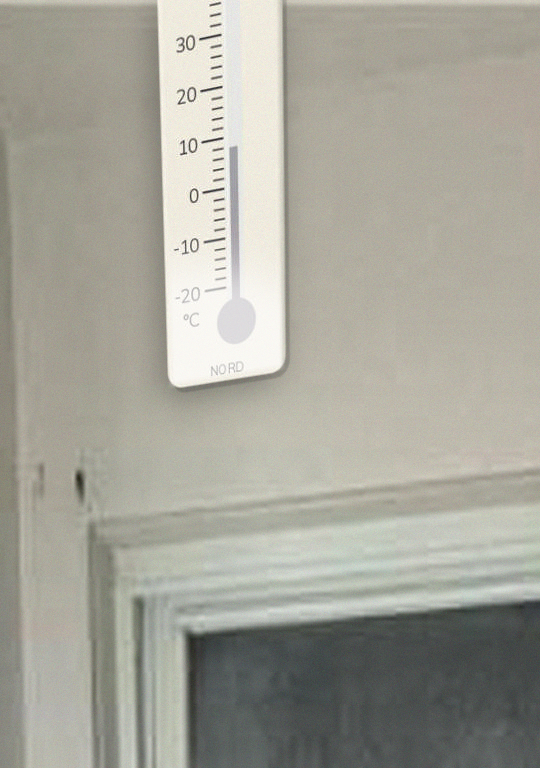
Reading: 8 (°C)
